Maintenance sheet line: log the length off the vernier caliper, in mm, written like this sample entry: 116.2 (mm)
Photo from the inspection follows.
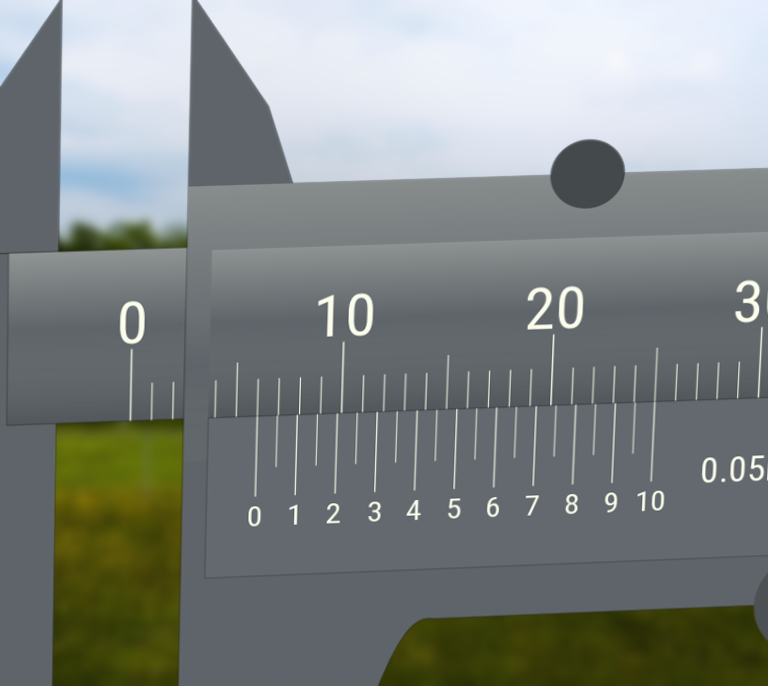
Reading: 6.0 (mm)
